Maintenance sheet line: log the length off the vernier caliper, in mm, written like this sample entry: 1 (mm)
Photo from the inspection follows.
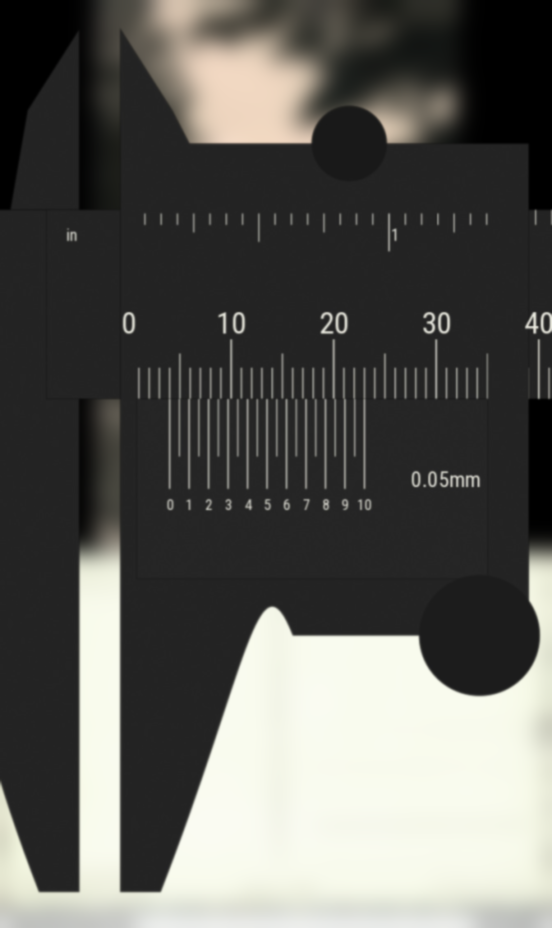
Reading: 4.0 (mm)
